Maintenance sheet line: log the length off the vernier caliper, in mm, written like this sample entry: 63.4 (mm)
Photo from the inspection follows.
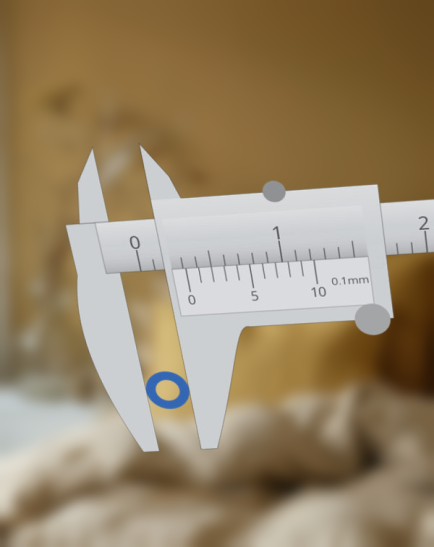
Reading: 3.2 (mm)
